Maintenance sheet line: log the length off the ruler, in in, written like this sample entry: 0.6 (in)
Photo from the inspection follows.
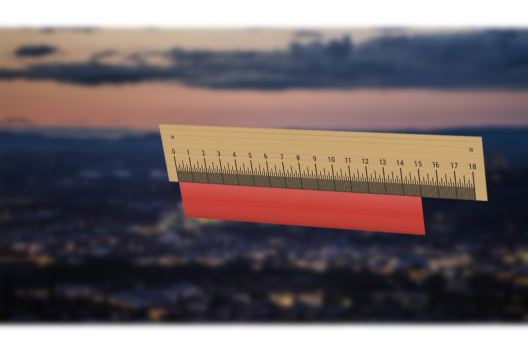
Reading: 15 (in)
